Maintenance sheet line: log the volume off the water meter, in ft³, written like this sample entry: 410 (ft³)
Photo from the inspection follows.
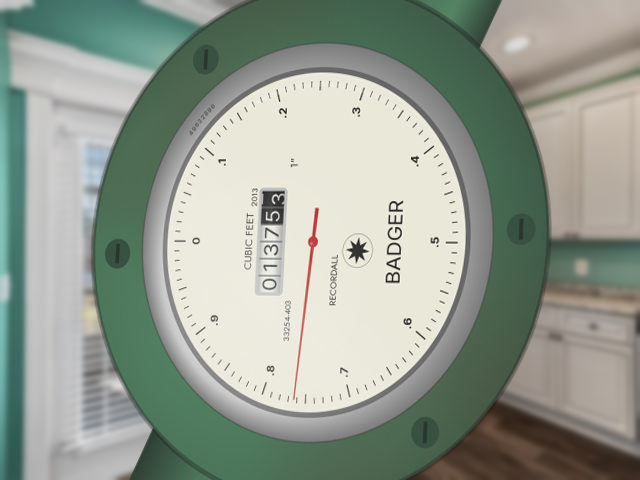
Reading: 13752.76 (ft³)
